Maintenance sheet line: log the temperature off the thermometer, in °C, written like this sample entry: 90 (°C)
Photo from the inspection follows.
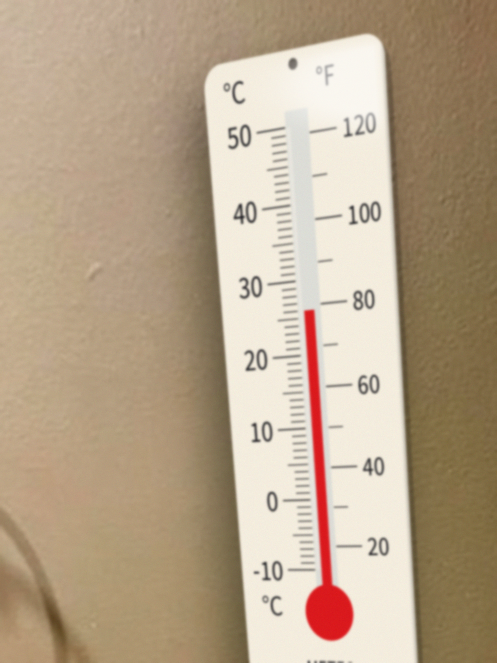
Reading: 26 (°C)
